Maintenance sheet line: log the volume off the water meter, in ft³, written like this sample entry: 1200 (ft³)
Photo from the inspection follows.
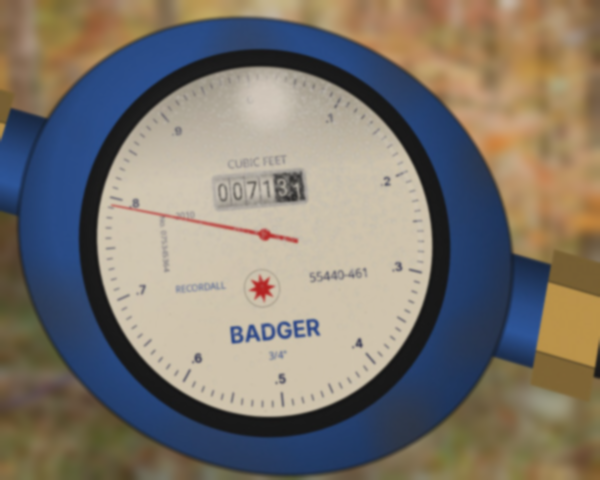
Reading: 7130.79 (ft³)
